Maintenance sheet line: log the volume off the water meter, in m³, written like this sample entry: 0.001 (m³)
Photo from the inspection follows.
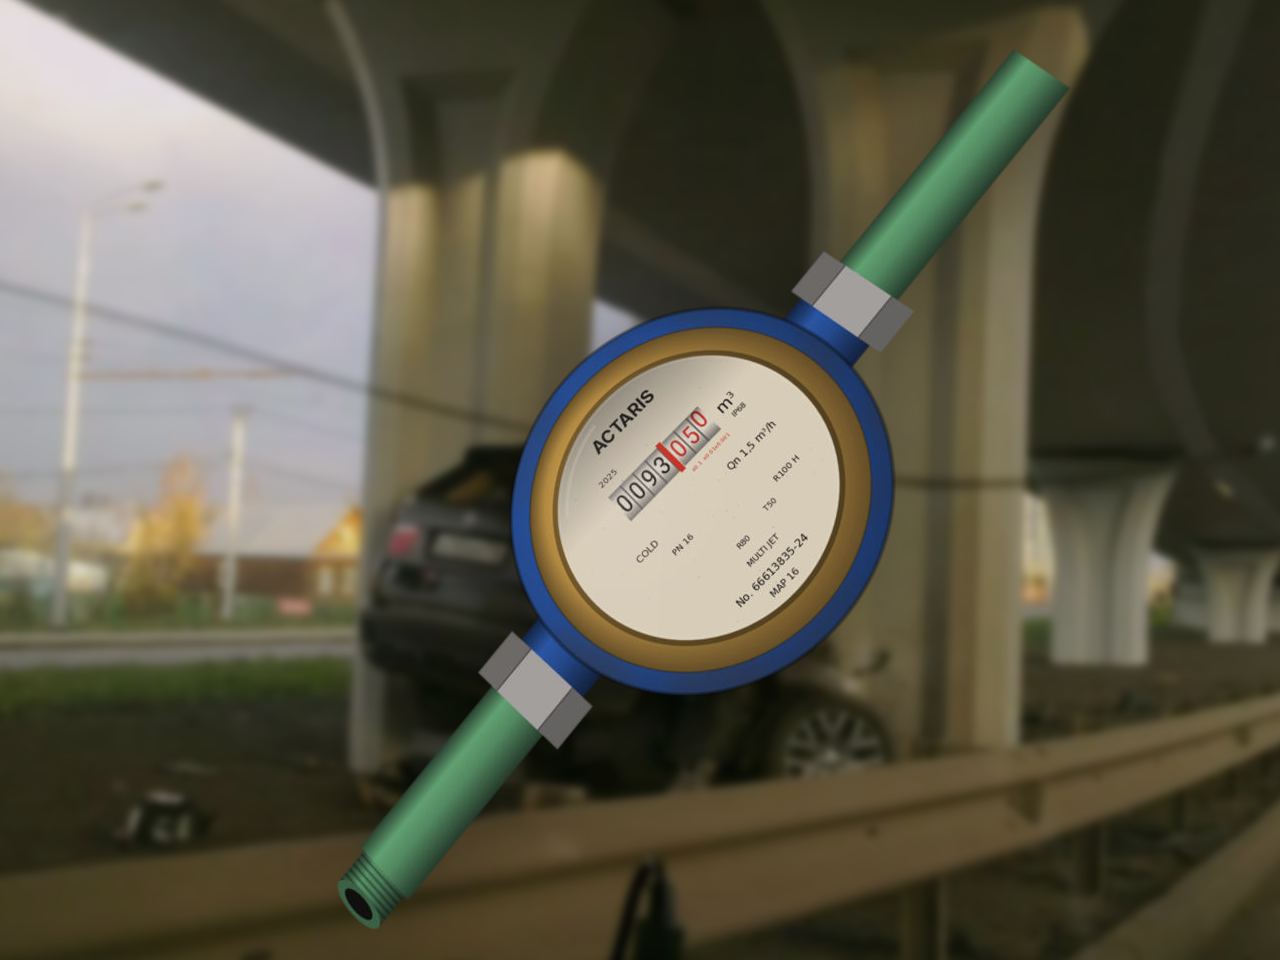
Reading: 93.050 (m³)
